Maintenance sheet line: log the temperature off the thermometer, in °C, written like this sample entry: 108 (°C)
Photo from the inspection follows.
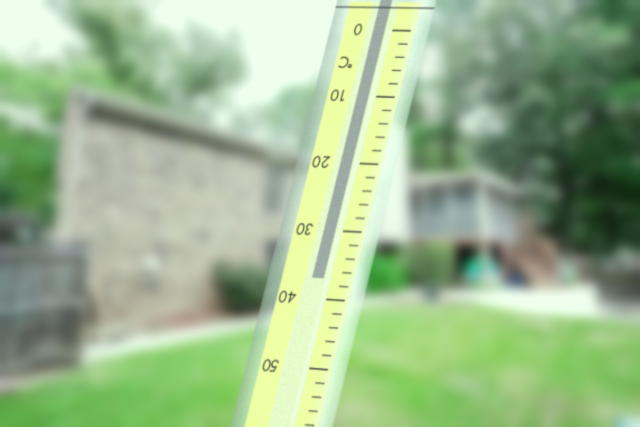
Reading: 37 (°C)
